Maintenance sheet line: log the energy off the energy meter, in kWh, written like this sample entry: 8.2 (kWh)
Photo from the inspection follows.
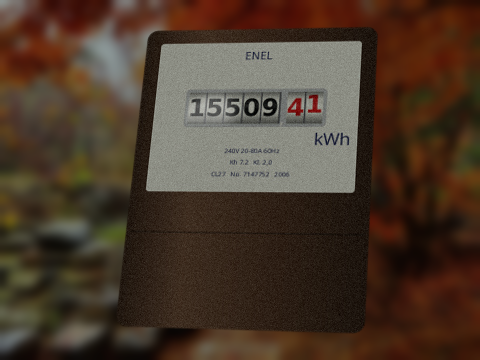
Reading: 15509.41 (kWh)
